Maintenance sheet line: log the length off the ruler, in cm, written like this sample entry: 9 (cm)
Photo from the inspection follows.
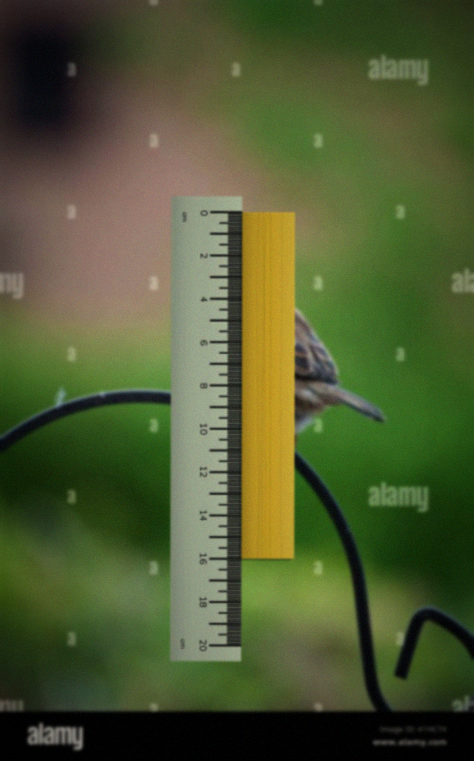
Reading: 16 (cm)
